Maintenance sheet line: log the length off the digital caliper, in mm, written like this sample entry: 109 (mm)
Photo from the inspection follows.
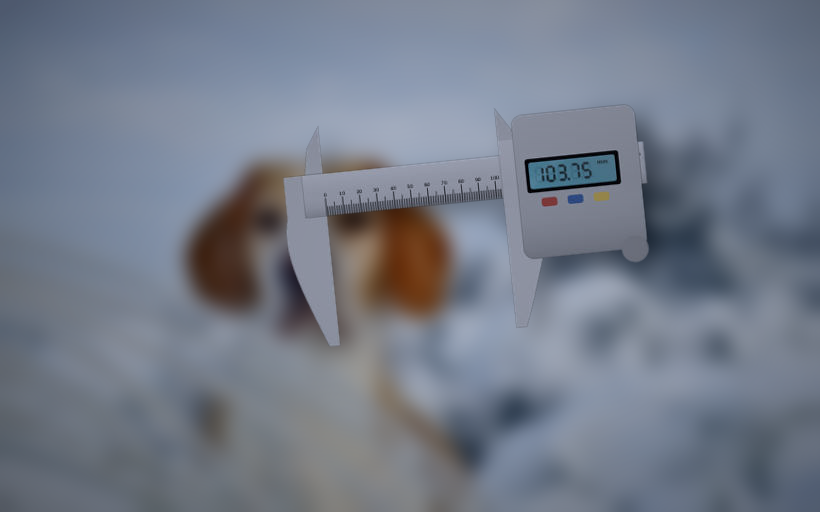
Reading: 103.75 (mm)
